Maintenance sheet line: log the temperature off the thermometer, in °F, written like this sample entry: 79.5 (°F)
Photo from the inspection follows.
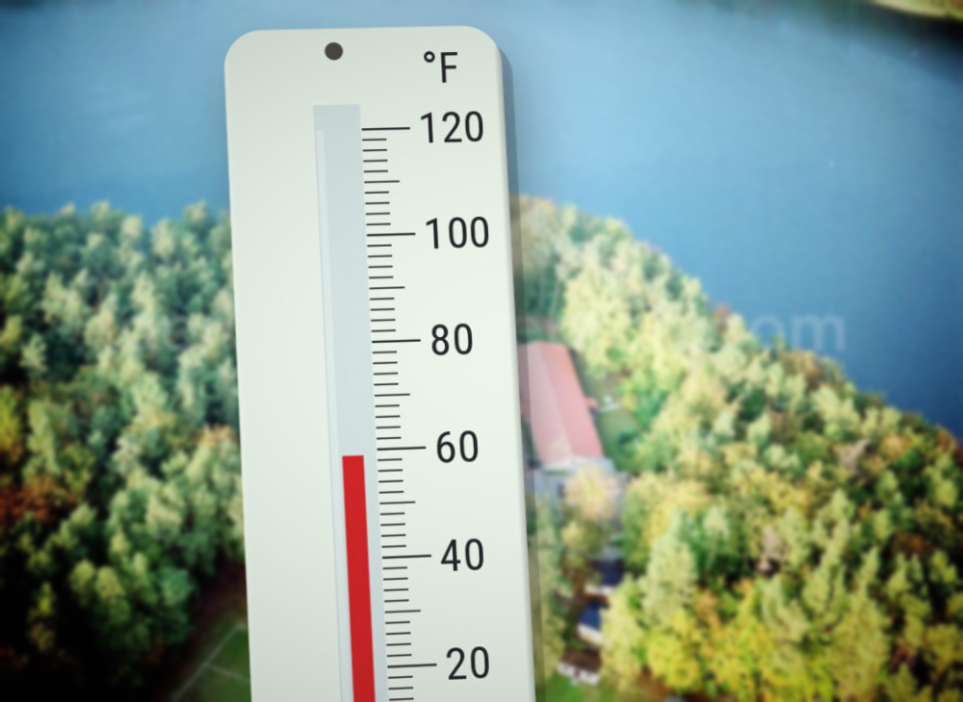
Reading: 59 (°F)
